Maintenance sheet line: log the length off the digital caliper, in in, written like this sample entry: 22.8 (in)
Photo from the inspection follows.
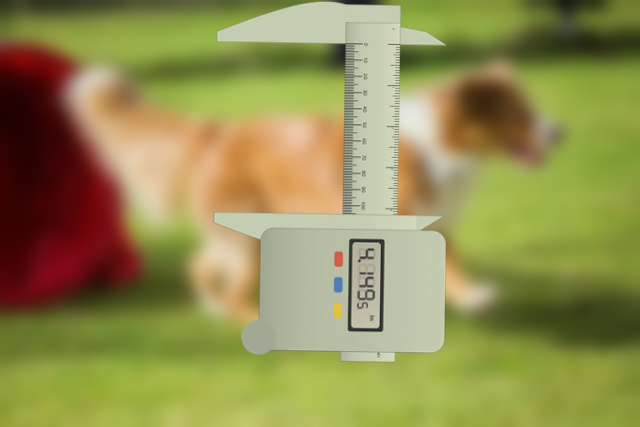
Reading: 4.1495 (in)
